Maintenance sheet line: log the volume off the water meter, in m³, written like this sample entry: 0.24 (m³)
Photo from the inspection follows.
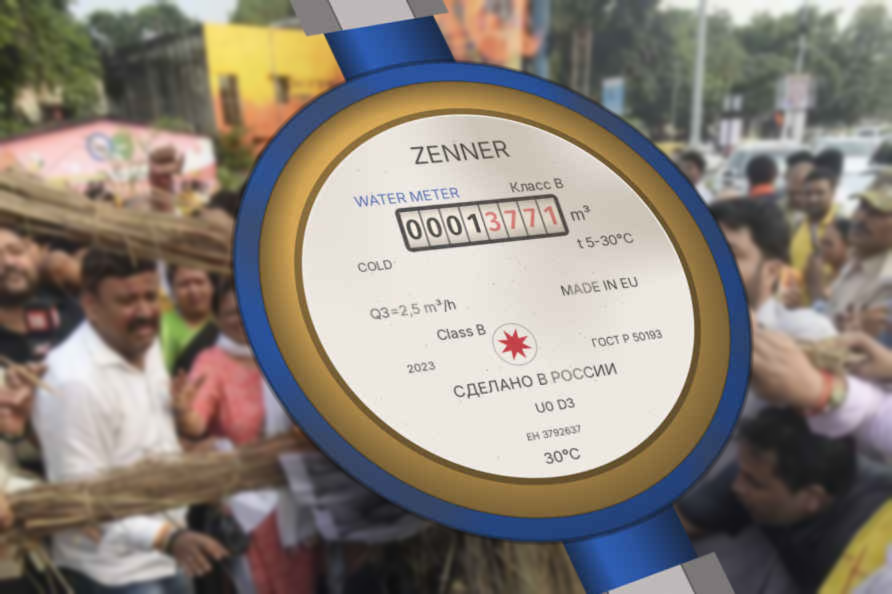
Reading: 1.3771 (m³)
